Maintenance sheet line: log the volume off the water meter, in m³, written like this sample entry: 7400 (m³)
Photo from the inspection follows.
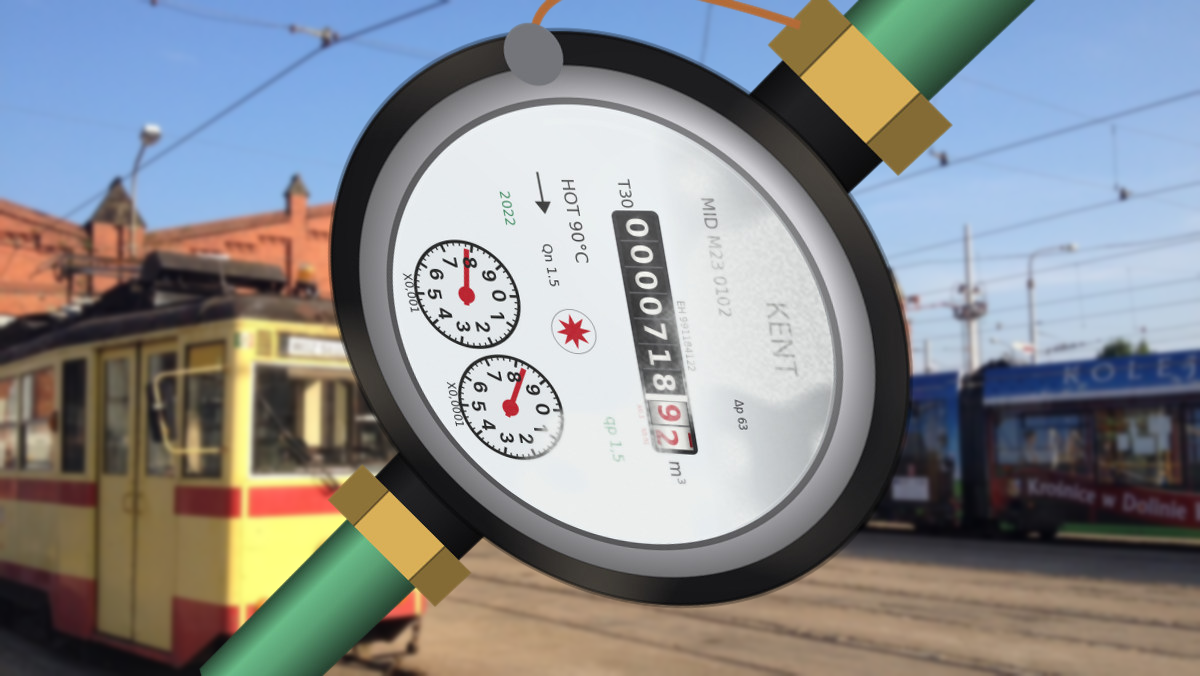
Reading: 718.9178 (m³)
